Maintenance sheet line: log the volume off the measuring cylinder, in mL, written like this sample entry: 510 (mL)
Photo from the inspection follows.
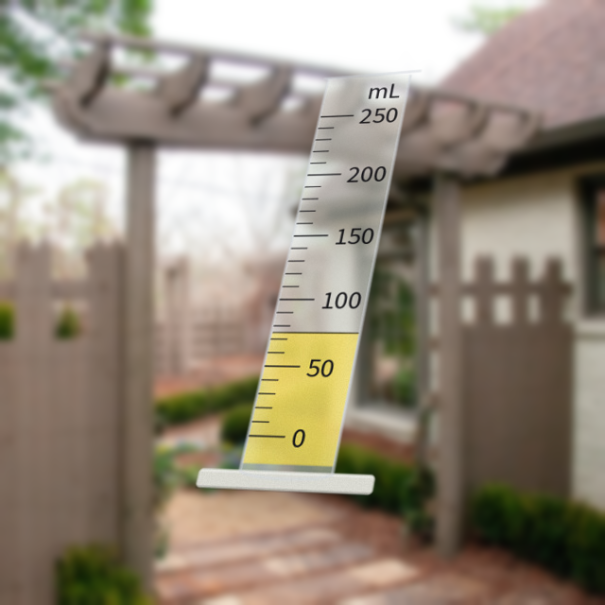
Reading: 75 (mL)
